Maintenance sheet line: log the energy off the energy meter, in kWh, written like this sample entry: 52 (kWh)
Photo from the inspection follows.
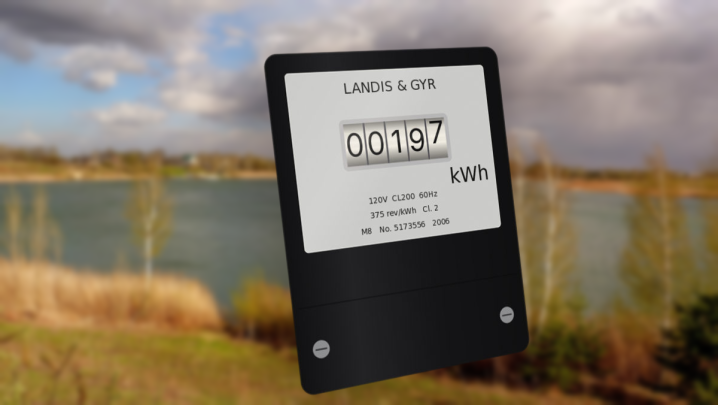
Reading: 197 (kWh)
